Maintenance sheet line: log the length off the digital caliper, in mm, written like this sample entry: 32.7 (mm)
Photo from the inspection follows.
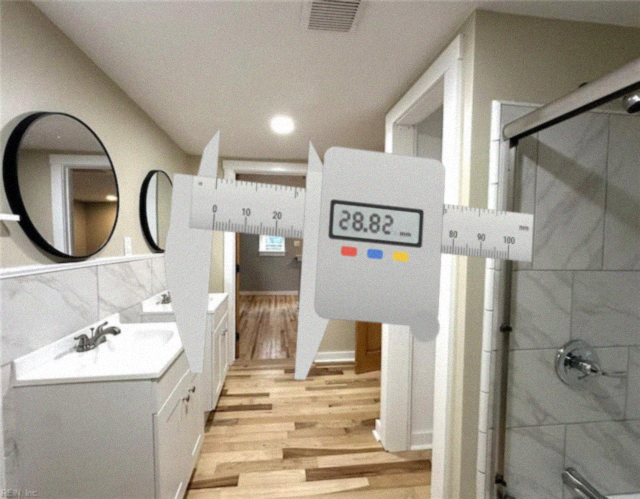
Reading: 28.82 (mm)
